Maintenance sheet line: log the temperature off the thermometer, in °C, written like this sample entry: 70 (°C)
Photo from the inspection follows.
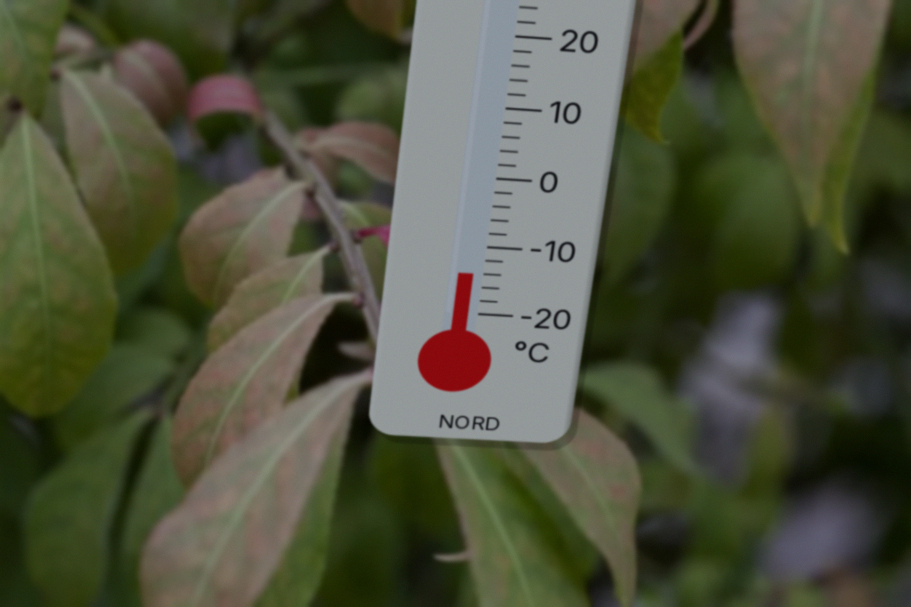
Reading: -14 (°C)
